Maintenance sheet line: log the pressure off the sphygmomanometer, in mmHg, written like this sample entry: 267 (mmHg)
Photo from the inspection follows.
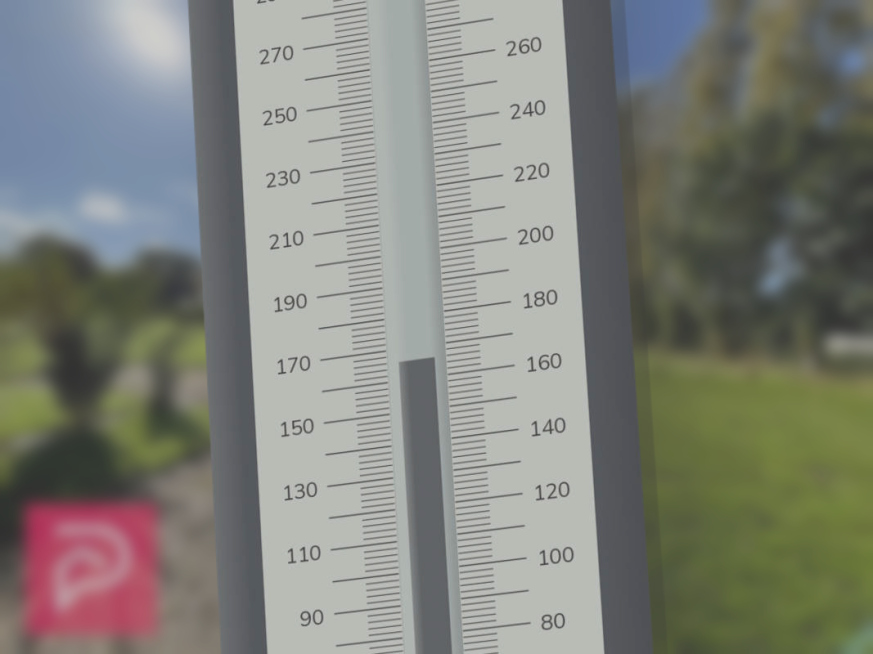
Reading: 166 (mmHg)
